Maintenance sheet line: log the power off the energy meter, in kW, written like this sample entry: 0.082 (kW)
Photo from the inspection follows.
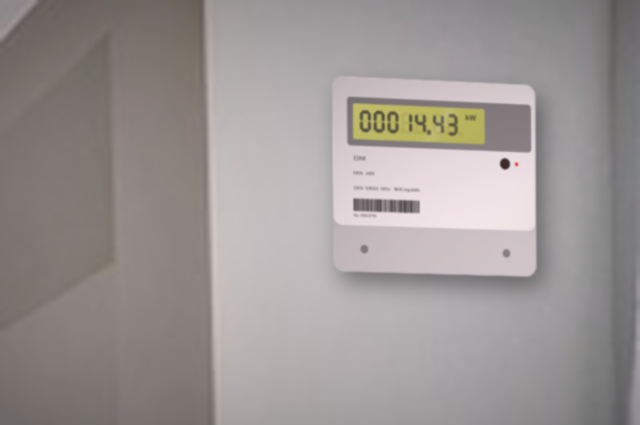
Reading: 14.43 (kW)
